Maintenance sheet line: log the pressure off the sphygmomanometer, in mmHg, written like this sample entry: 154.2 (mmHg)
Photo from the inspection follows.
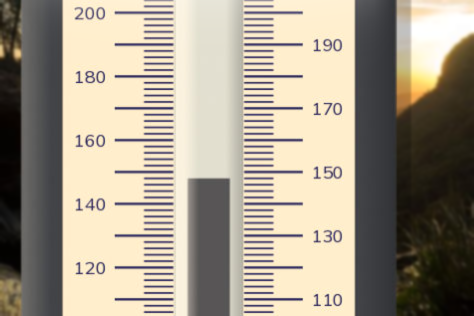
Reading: 148 (mmHg)
